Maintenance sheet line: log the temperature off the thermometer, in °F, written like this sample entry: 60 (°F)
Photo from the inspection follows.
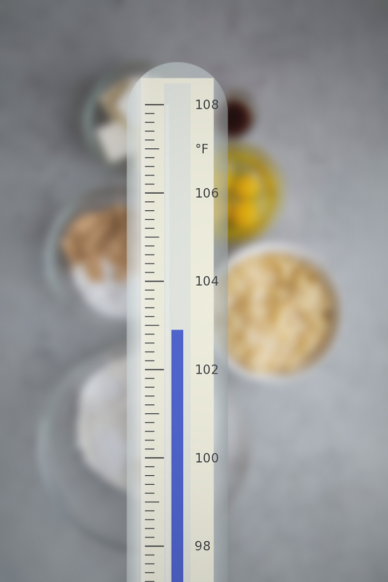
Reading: 102.9 (°F)
